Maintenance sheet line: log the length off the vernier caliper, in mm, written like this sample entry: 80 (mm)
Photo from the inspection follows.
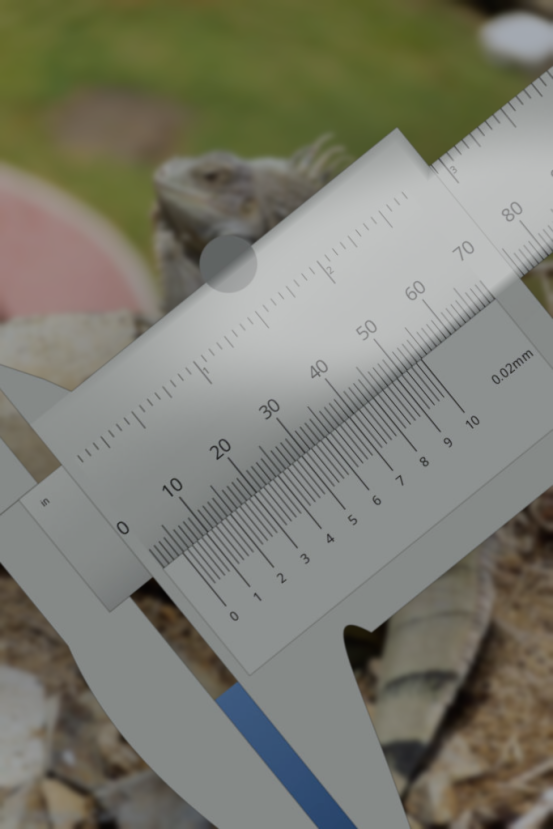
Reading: 4.8 (mm)
